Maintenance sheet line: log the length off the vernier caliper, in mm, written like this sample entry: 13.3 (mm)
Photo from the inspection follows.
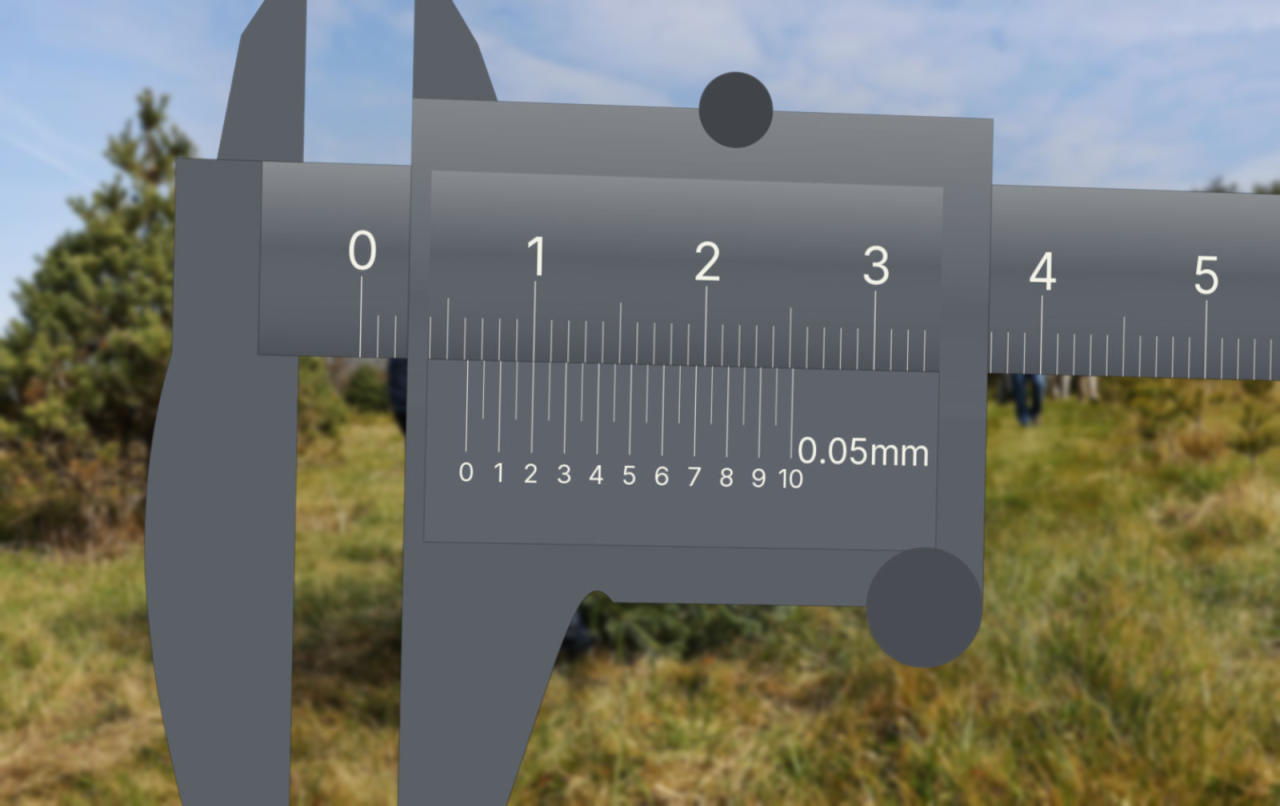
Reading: 6.2 (mm)
